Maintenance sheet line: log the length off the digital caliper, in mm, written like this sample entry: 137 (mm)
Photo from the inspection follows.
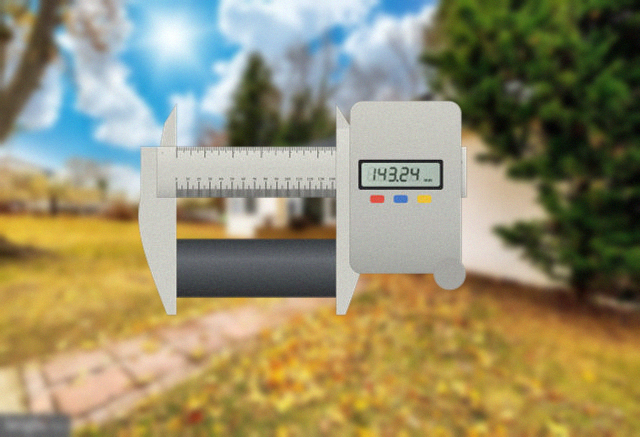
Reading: 143.24 (mm)
